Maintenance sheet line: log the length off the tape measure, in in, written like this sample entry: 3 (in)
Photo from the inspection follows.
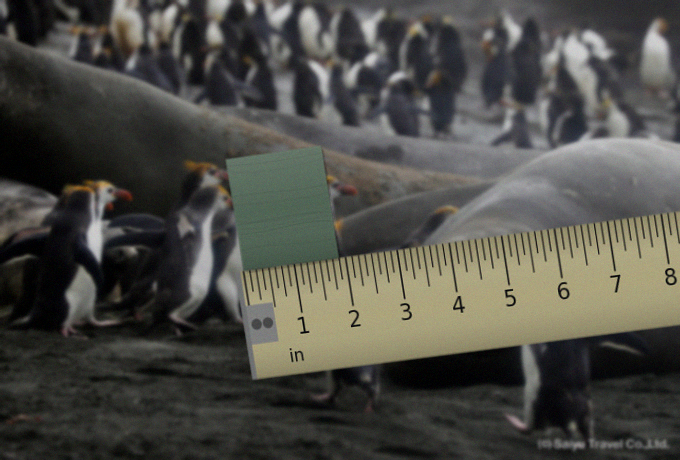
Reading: 1.875 (in)
